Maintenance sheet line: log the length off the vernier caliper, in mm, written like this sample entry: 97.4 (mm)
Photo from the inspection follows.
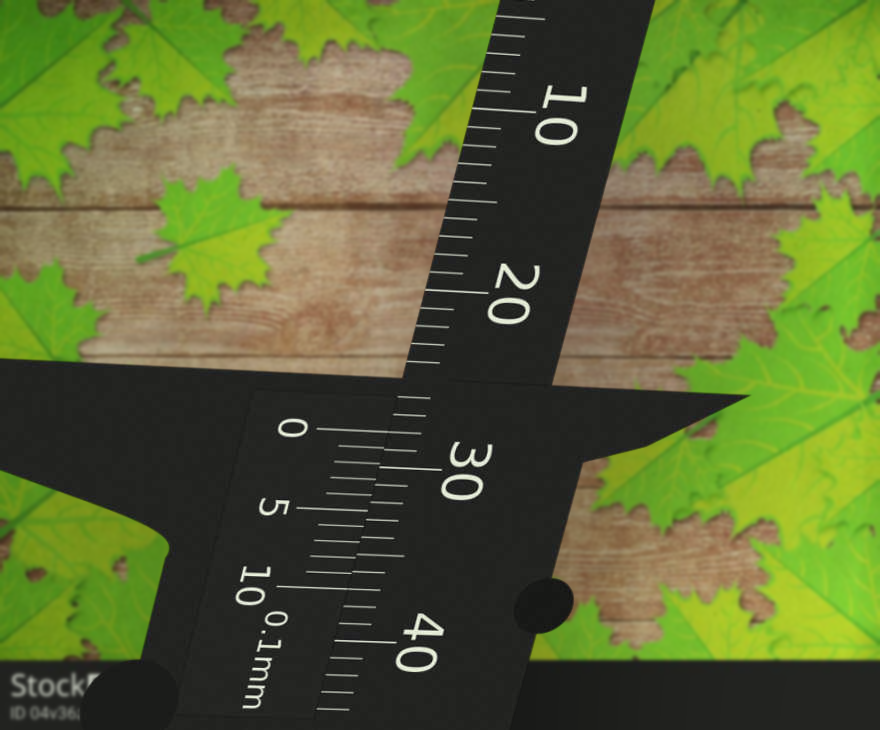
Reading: 28.0 (mm)
